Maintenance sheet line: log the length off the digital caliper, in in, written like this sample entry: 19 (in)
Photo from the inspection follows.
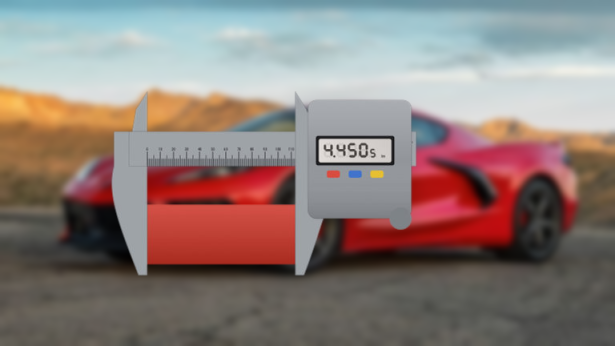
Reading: 4.4505 (in)
